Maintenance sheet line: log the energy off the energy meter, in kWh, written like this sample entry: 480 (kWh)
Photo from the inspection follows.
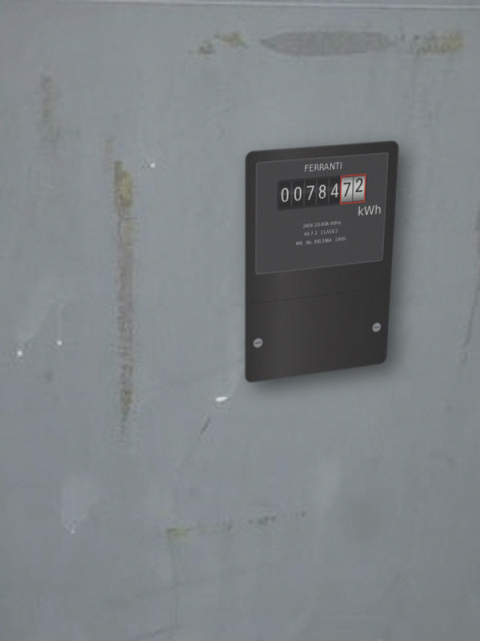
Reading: 784.72 (kWh)
